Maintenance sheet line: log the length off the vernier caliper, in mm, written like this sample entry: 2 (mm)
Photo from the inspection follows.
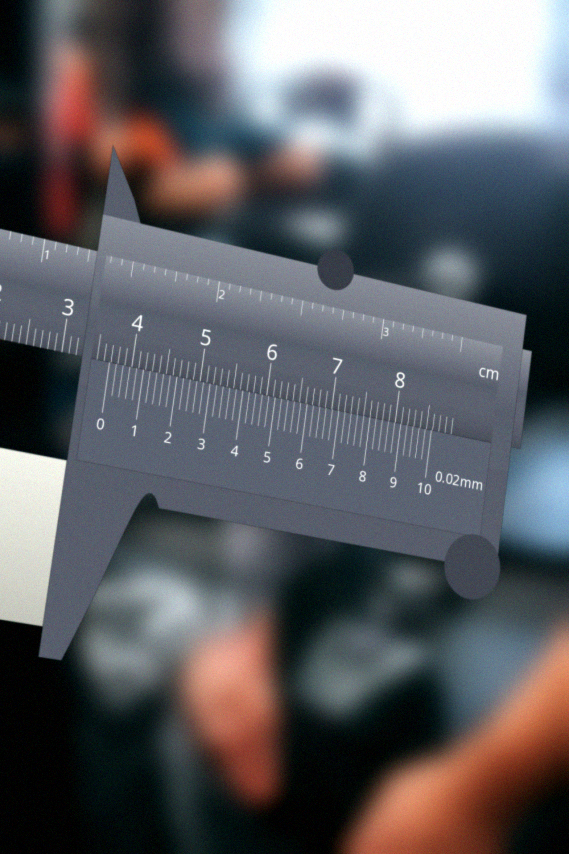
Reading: 36.8 (mm)
